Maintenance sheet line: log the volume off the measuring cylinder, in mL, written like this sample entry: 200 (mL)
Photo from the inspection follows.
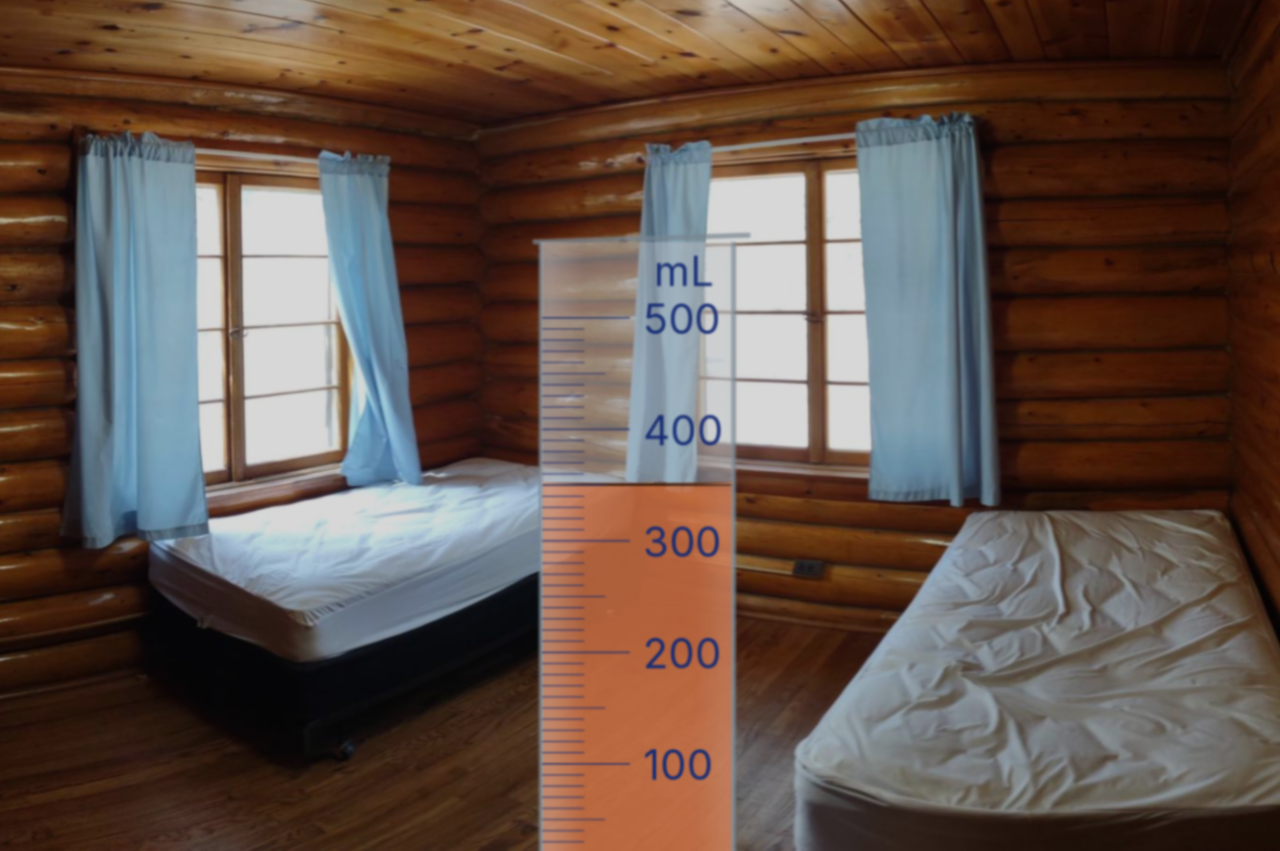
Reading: 350 (mL)
